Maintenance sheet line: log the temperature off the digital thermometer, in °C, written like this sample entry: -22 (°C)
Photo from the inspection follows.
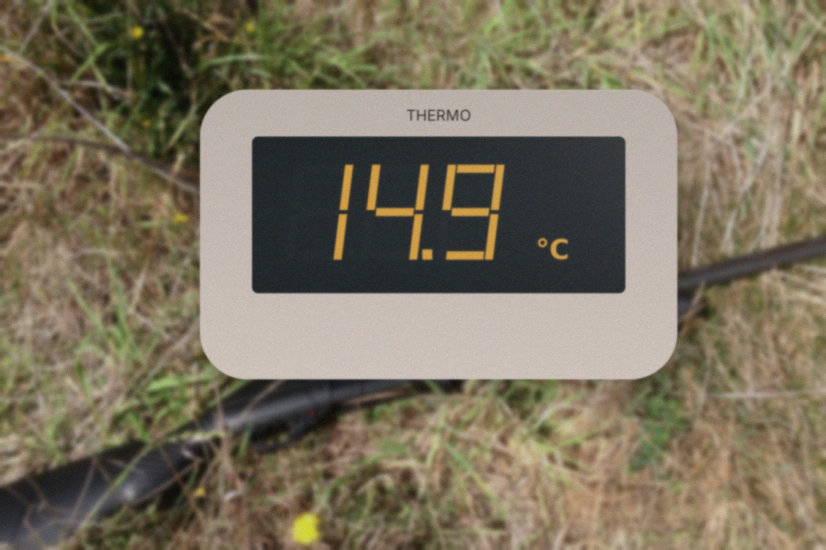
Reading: 14.9 (°C)
